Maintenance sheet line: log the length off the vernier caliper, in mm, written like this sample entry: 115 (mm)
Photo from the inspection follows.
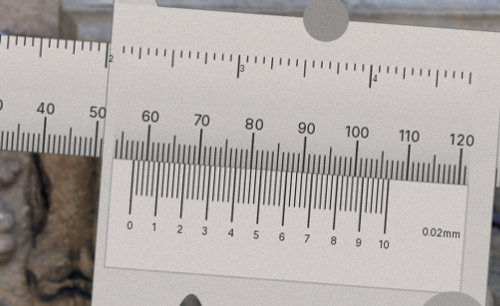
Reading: 57.5 (mm)
